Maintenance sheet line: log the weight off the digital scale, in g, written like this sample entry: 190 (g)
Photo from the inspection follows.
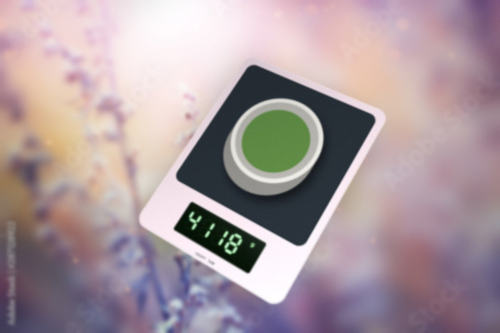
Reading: 4118 (g)
